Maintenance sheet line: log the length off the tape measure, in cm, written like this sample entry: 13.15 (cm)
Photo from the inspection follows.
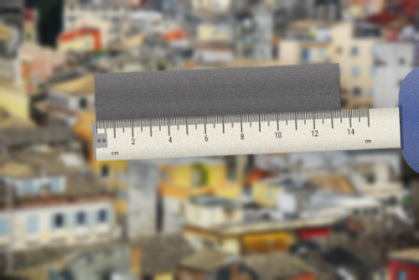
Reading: 13.5 (cm)
